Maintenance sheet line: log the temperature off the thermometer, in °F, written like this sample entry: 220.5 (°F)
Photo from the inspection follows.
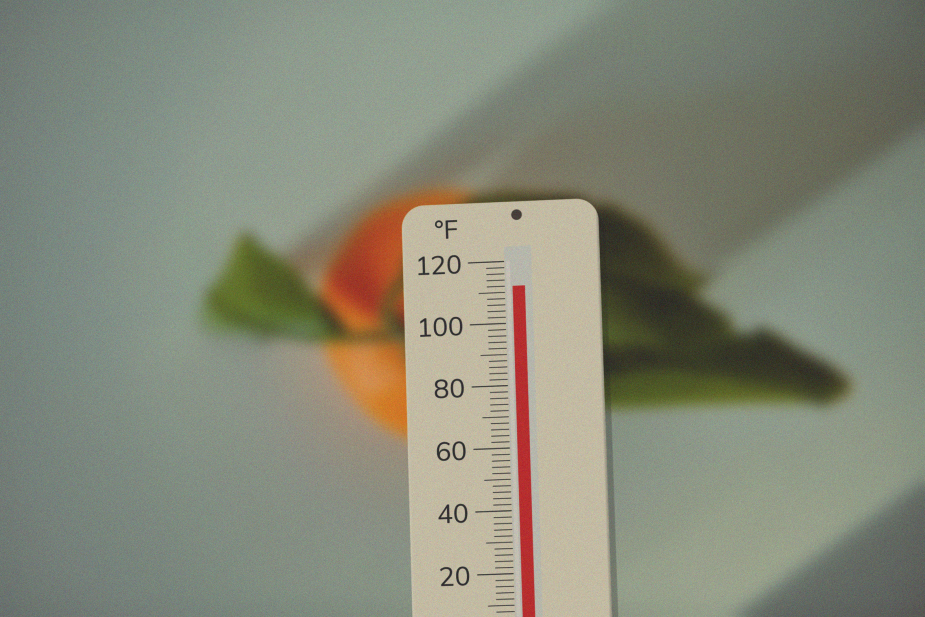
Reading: 112 (°F)
